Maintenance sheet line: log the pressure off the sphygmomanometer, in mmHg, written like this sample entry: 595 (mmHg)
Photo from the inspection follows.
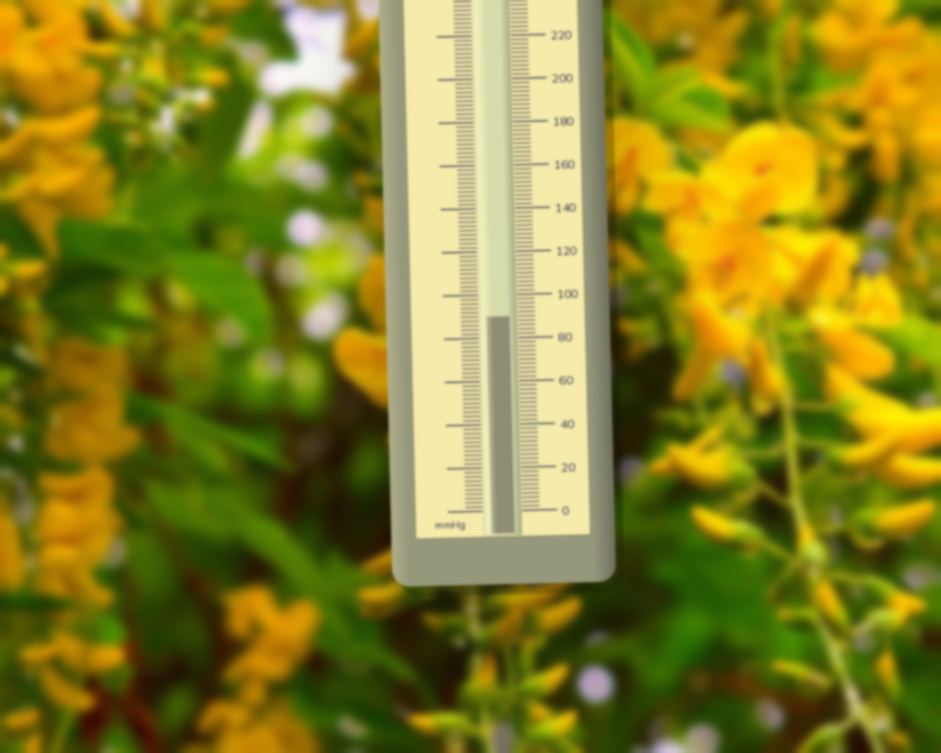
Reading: 90 (mmHg)
